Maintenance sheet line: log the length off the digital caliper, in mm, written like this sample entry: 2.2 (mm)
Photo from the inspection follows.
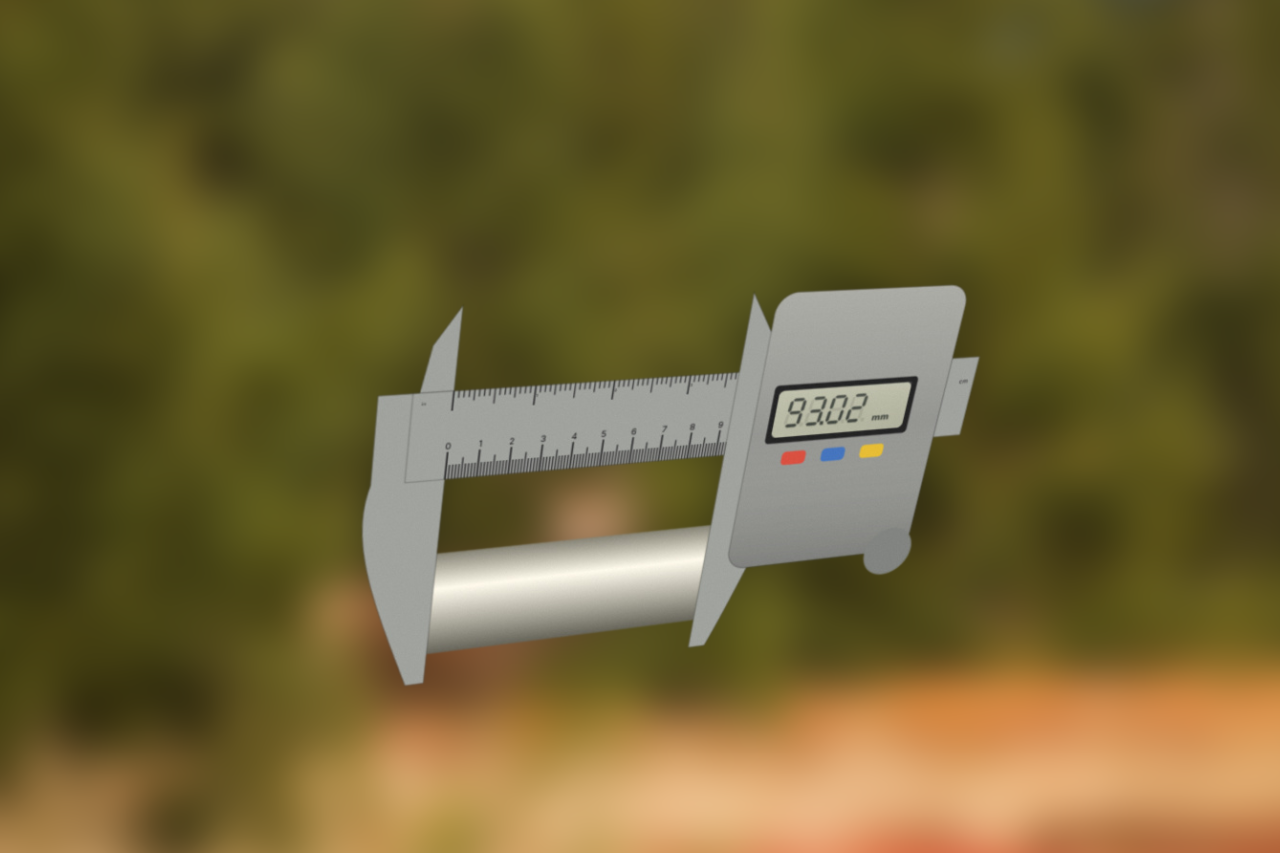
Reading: 93.02 (mm)
